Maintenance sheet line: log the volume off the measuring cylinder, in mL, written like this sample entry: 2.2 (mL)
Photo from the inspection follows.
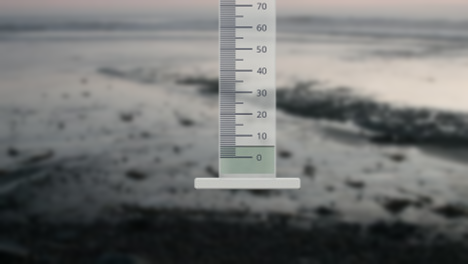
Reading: 5 (mL)
